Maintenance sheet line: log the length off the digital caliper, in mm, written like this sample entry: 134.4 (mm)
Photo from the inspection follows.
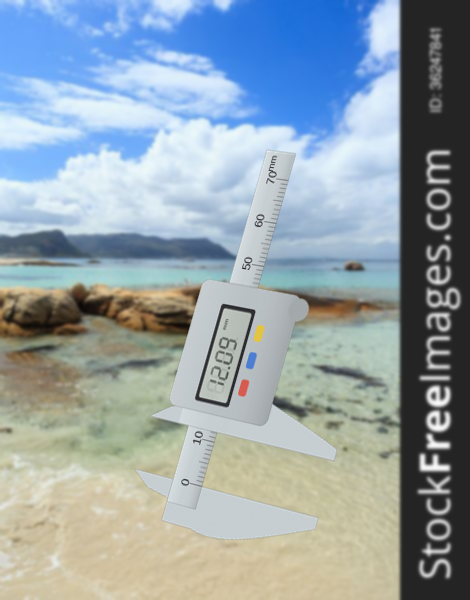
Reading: 12.09 (mm)
